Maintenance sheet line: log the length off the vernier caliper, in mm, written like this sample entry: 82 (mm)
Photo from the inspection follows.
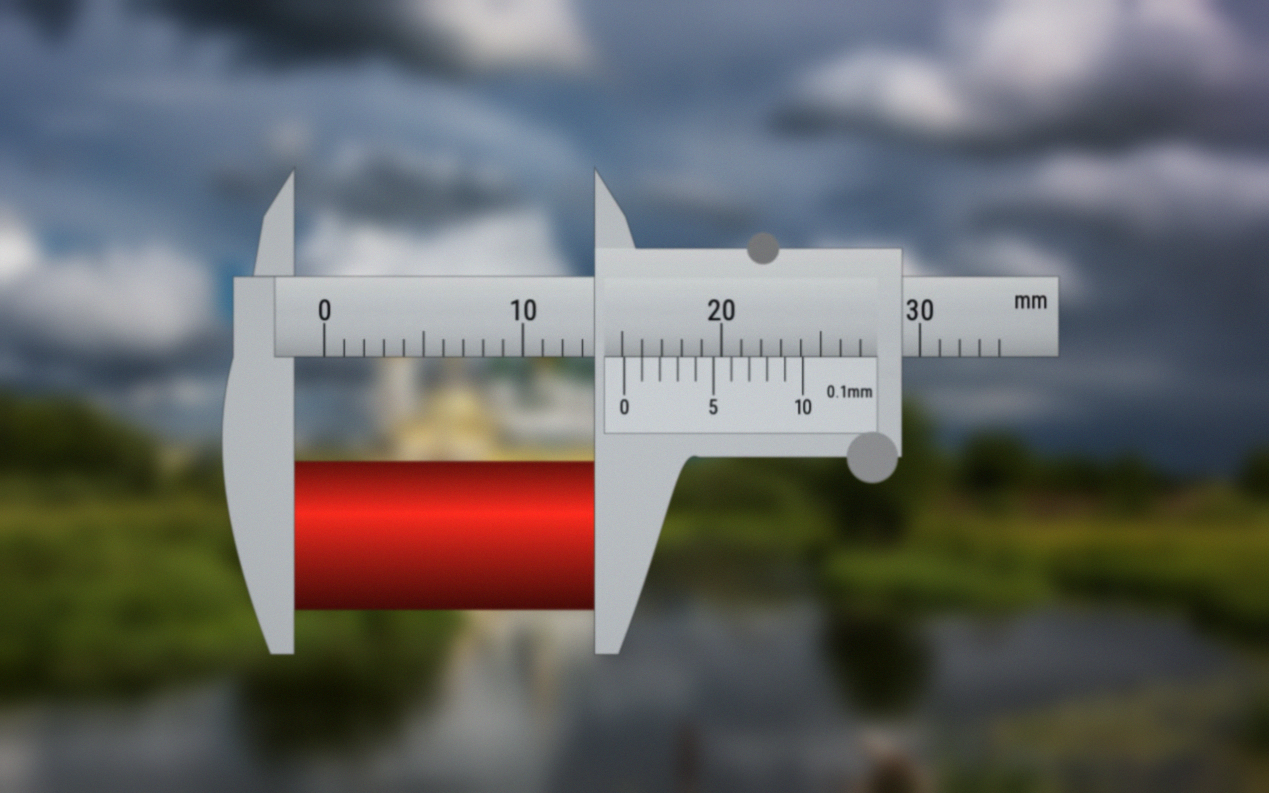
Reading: 15.1 (mm)
